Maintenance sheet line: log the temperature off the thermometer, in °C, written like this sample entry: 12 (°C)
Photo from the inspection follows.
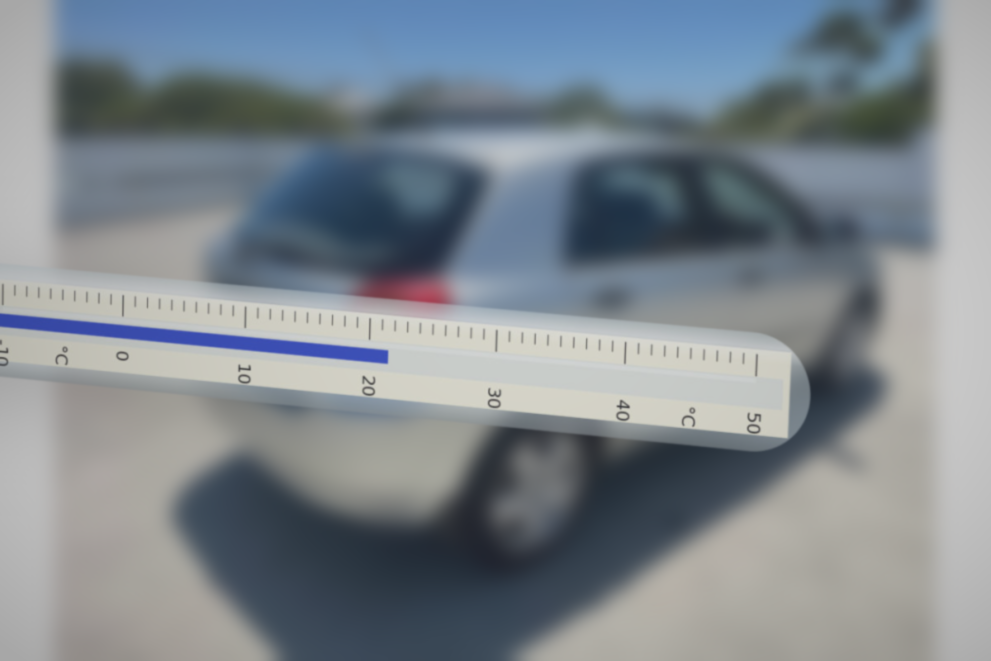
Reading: 21.5 (°C)
